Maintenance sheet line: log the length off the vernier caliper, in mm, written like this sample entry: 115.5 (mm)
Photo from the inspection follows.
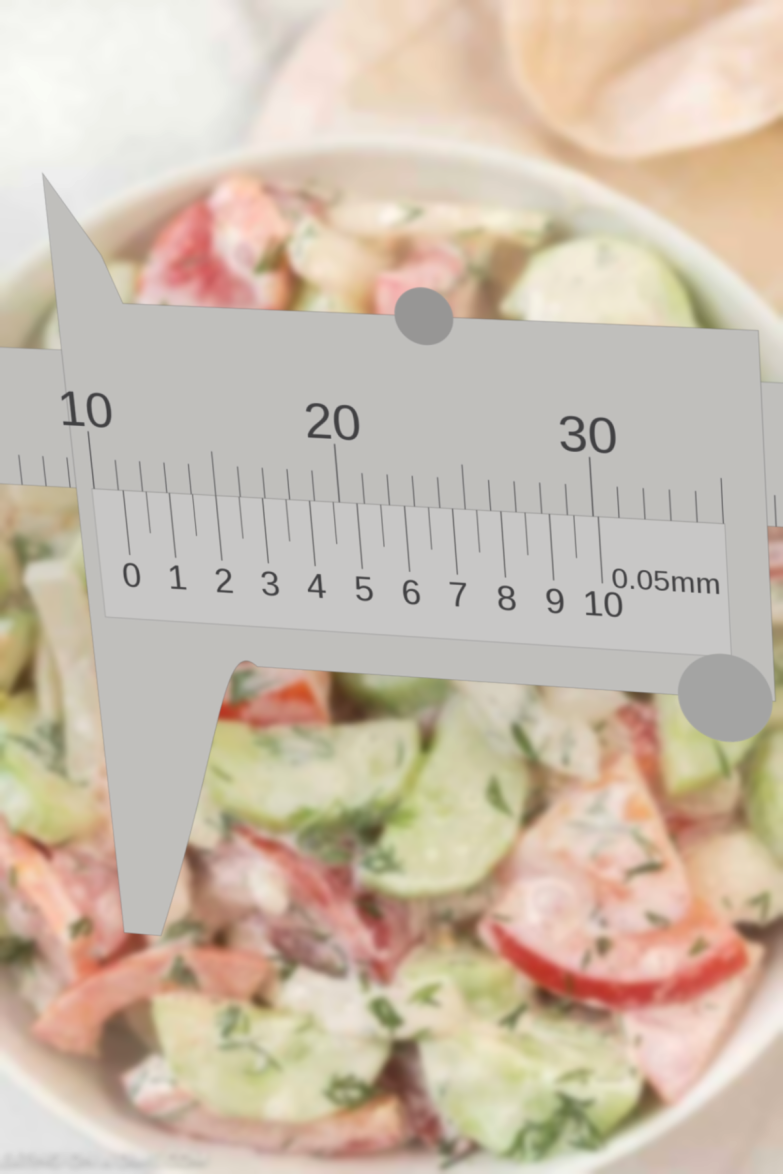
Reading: 11.20 (mm)
